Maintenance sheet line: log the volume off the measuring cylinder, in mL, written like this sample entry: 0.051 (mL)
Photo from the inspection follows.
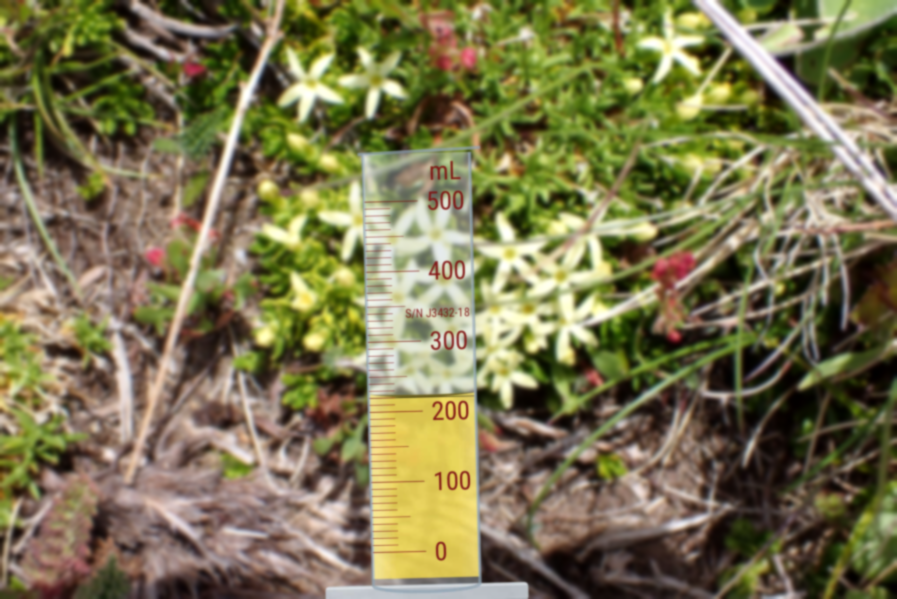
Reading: 220 (mL)
